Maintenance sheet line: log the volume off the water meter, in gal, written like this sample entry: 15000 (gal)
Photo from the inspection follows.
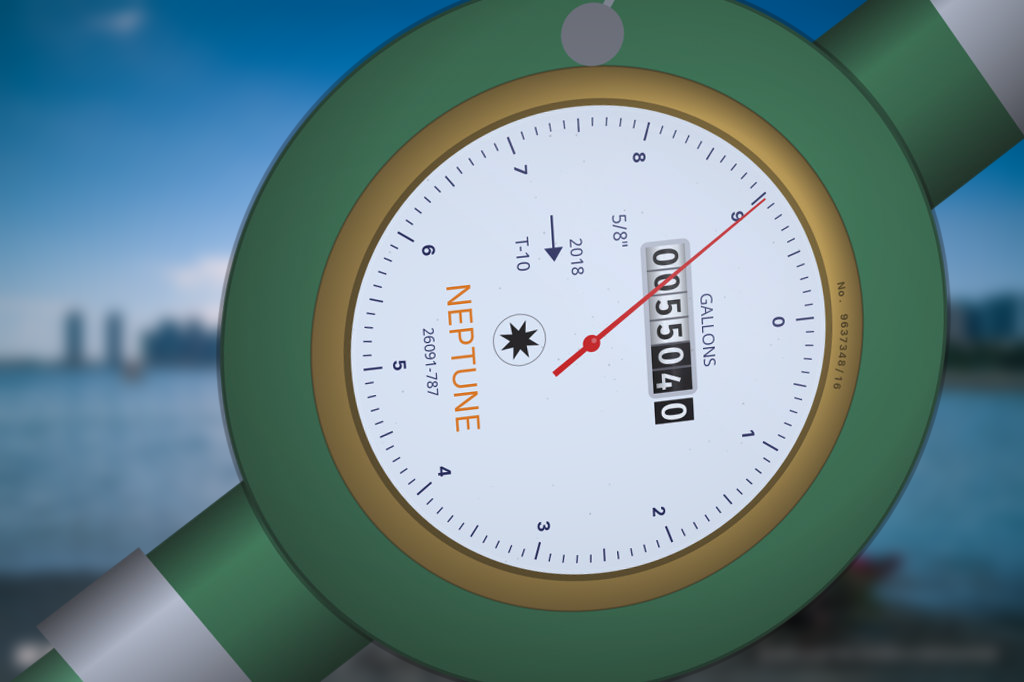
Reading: 55039.0 (gal)
